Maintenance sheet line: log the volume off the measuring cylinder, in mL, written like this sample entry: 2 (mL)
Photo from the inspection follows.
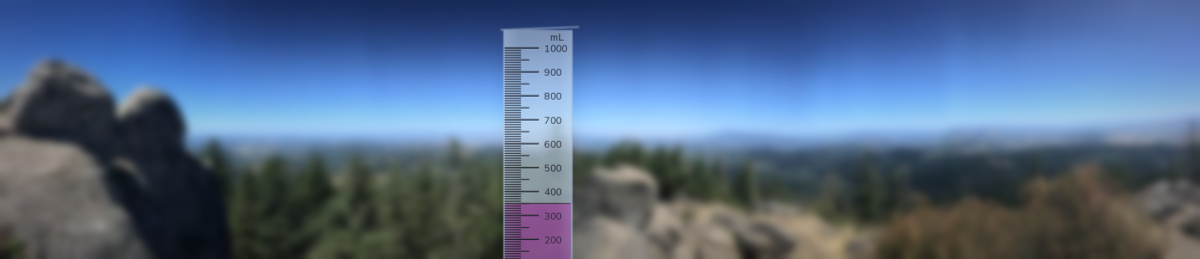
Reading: 350 (mL)
